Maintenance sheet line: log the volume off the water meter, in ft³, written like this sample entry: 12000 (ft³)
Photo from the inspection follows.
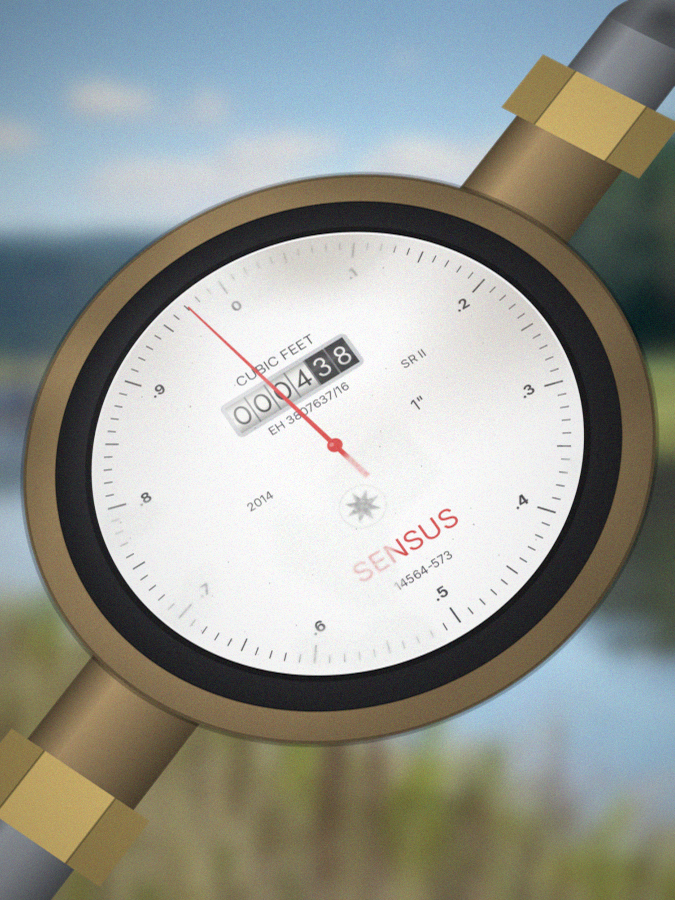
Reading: 437.97 (ft³)
